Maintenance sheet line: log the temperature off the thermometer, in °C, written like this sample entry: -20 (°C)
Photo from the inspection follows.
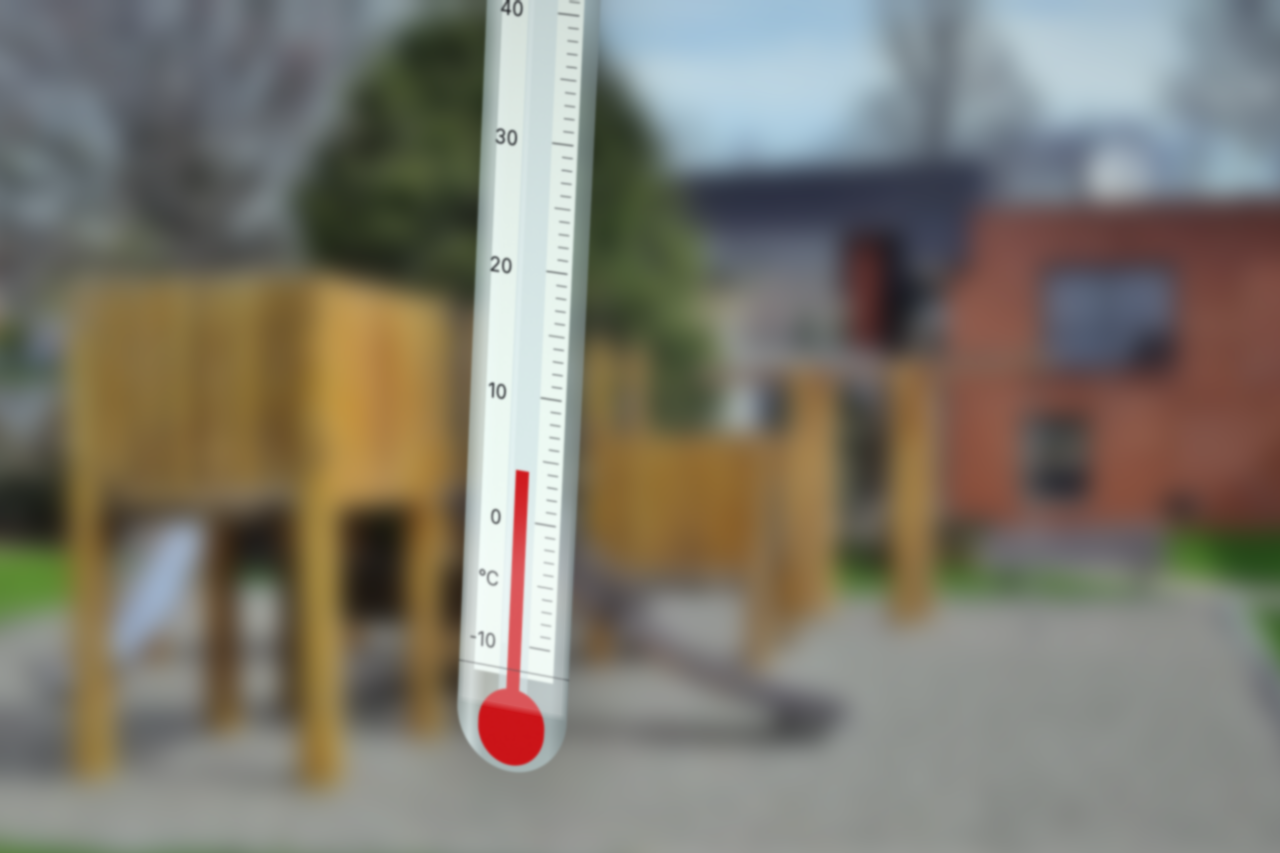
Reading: 4 (°C)
